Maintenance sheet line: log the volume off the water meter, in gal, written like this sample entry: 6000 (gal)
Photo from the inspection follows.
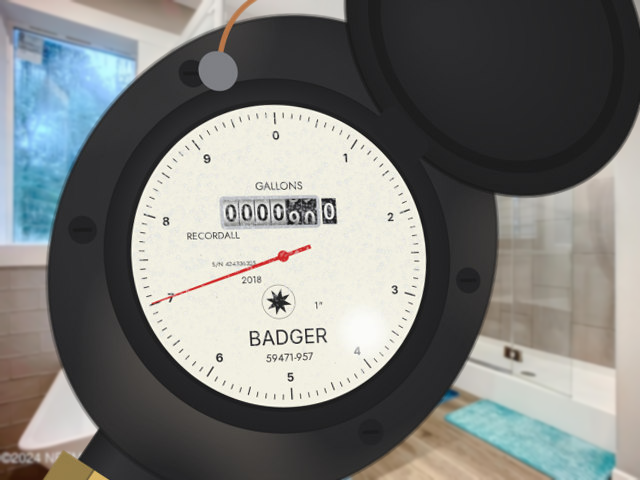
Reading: 897.0 (gal)
